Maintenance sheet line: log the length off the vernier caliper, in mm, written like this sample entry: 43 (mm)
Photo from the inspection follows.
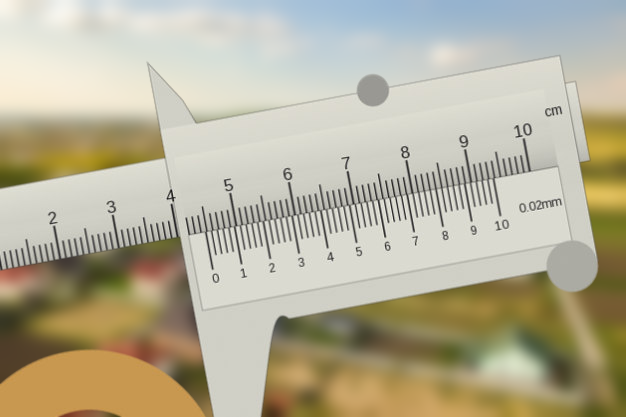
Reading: 44.8 (mm)
